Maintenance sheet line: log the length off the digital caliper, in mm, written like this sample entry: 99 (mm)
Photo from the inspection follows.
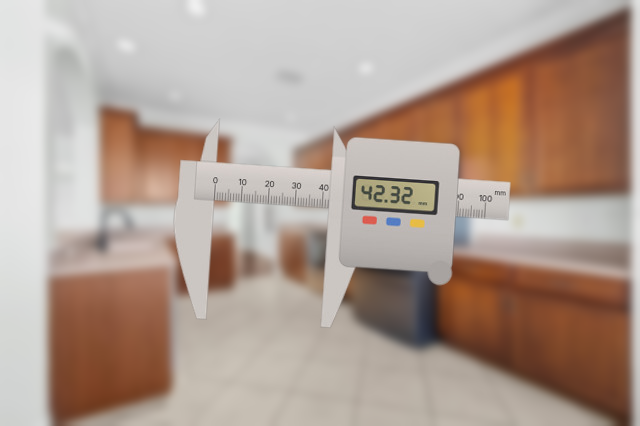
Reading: 42.32 (mm)
